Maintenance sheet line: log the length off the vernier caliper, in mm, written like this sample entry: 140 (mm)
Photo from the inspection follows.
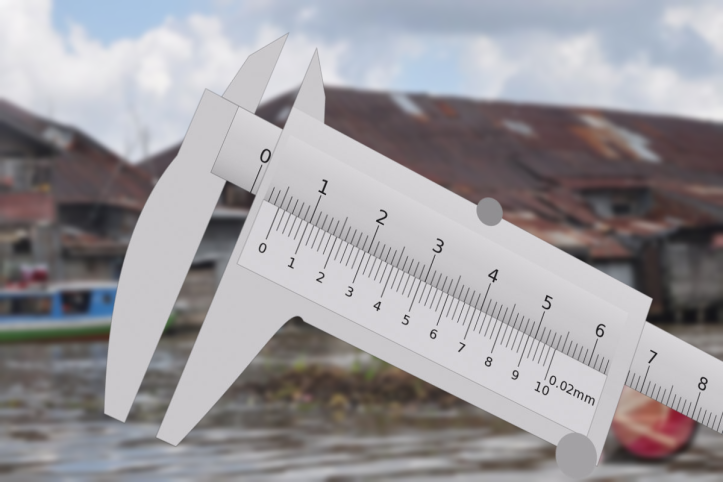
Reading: 4.8 (mm)
